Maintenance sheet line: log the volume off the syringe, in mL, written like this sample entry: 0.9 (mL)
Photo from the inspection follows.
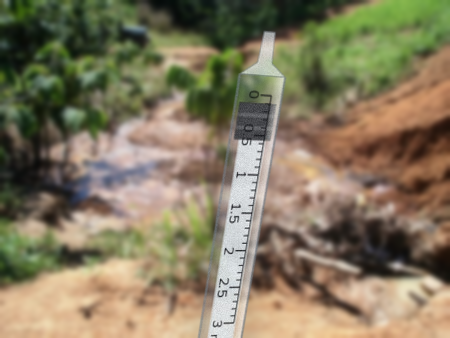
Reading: 0.1 (mL)
